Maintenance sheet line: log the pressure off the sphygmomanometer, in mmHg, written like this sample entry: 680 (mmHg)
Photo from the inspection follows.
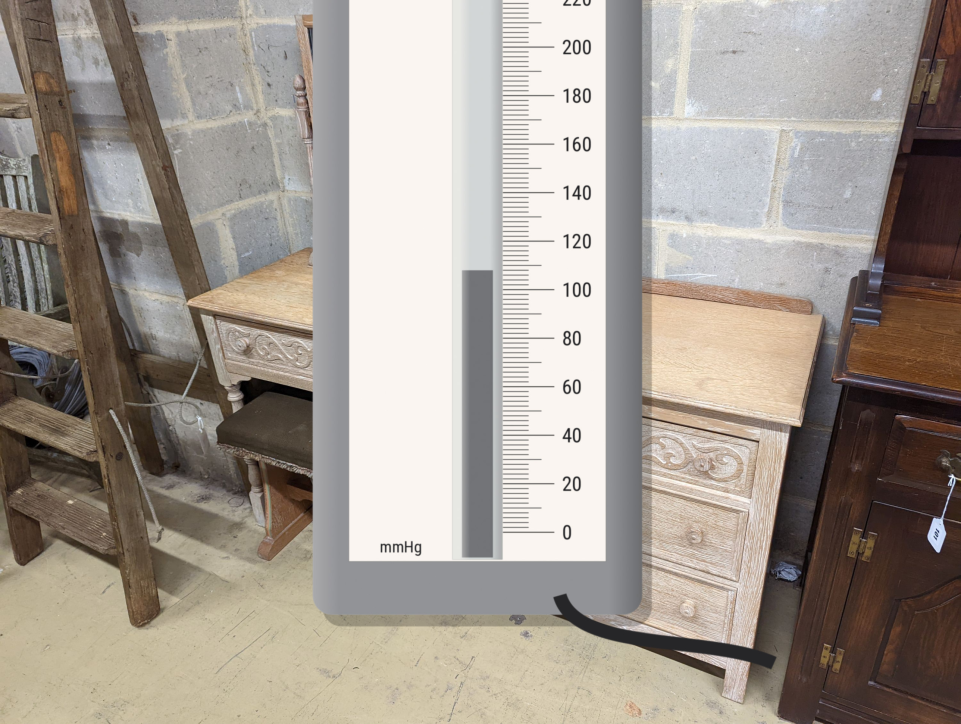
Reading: 108 (mmHg)
